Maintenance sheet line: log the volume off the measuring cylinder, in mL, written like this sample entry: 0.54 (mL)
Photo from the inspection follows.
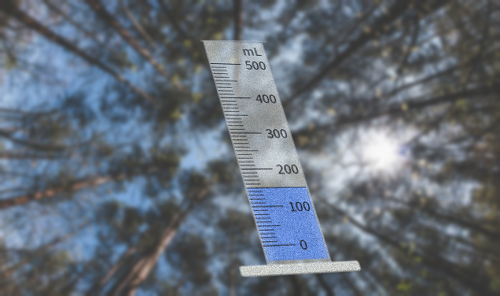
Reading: 150 (mL)
